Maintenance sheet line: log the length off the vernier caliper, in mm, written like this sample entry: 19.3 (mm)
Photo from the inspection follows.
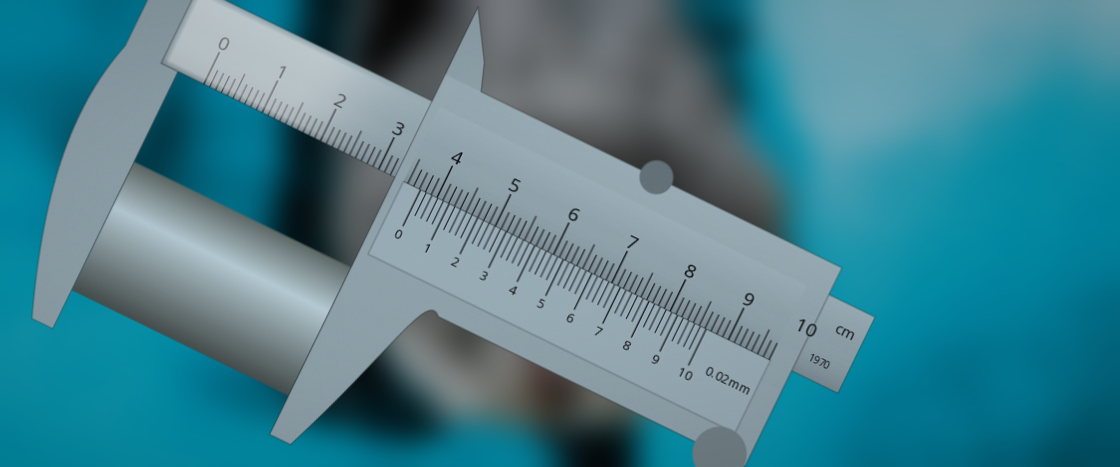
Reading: 37.2 (mm)
